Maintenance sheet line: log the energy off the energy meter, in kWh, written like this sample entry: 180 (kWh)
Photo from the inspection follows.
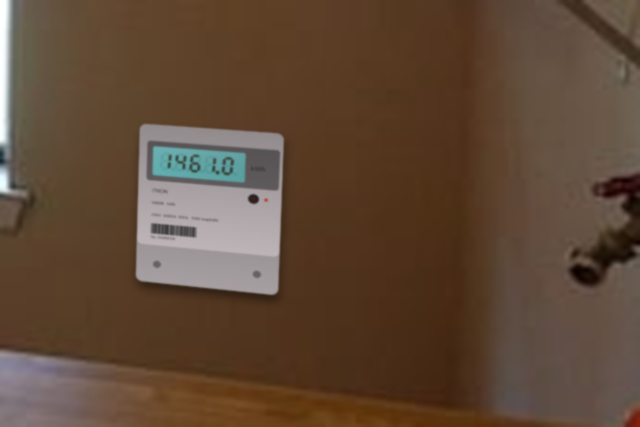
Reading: 1461.0 (kWh)
